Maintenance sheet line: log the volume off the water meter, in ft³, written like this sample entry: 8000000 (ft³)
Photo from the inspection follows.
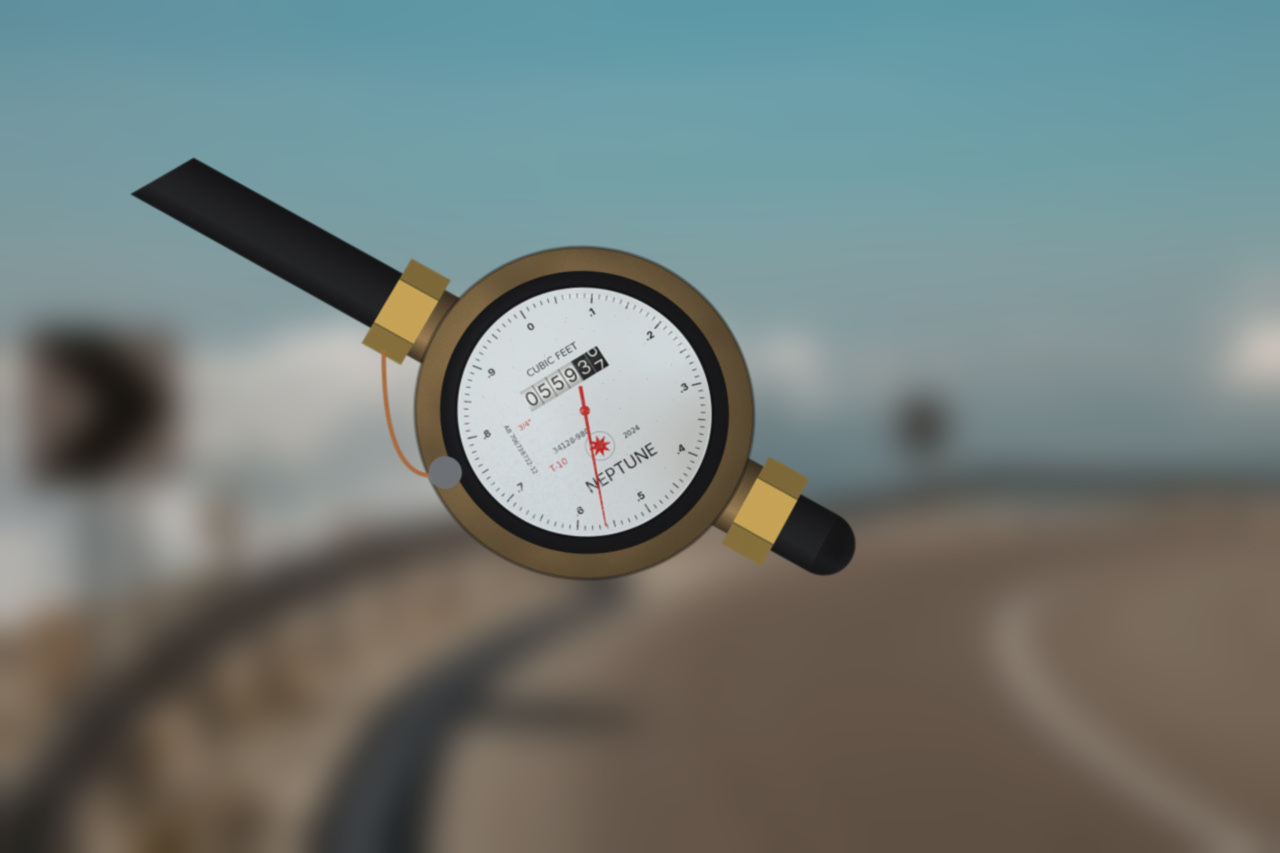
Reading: 55936.56 (ft³)
